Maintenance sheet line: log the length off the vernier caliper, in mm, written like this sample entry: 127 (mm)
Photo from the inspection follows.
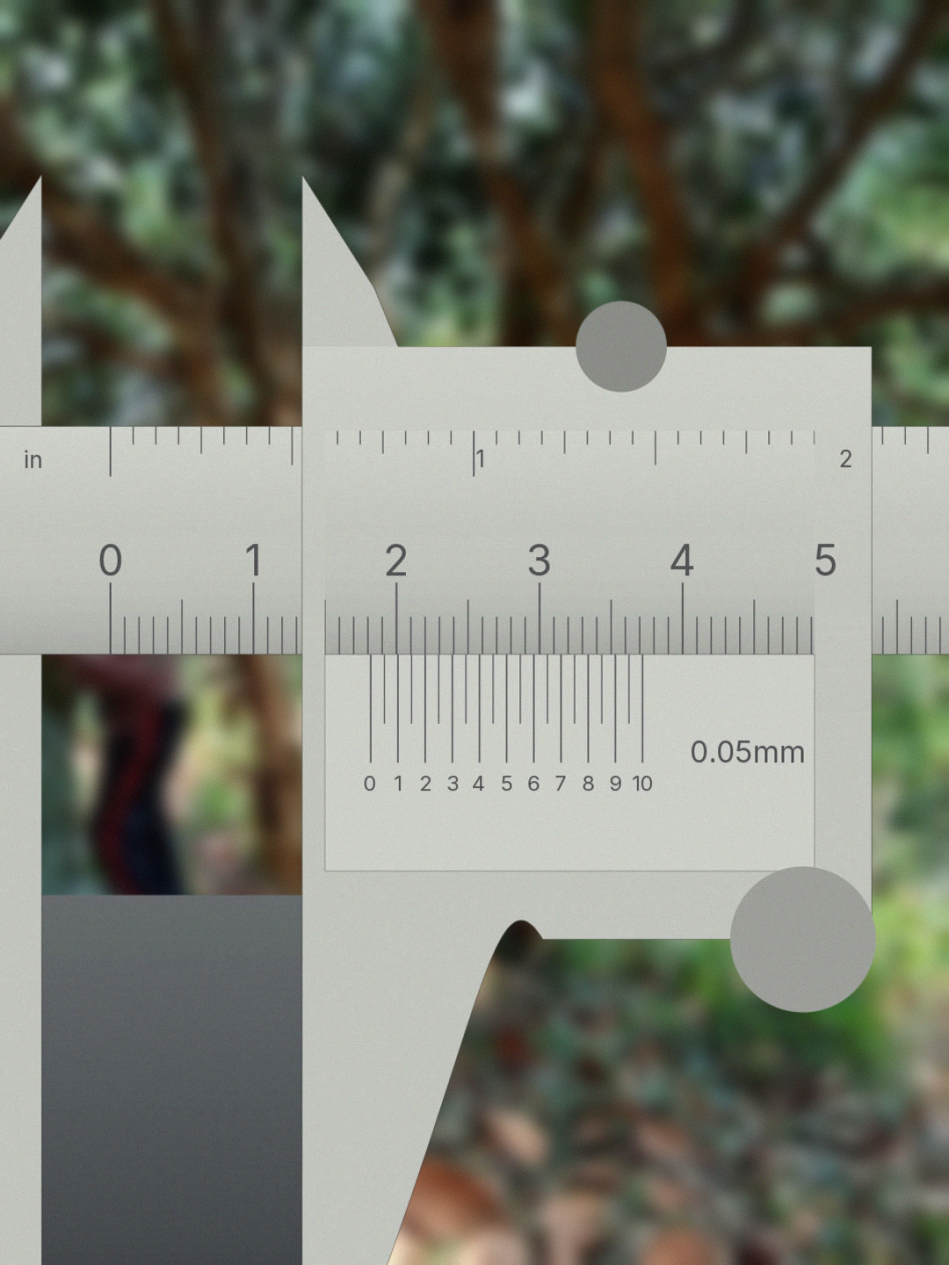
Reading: 18.2 (mm)
